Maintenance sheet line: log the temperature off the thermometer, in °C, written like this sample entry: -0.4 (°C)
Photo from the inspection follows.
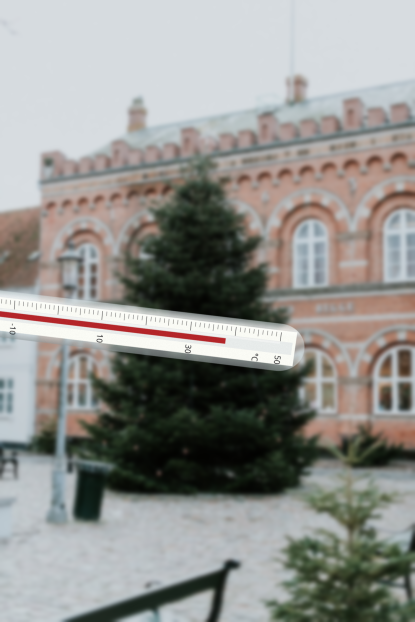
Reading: 38 (°C)
